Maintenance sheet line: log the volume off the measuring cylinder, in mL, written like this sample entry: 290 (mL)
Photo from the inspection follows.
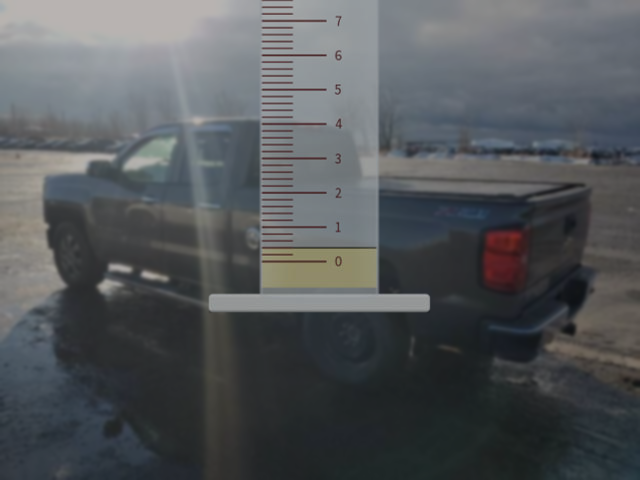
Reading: 0.4 (mL)
